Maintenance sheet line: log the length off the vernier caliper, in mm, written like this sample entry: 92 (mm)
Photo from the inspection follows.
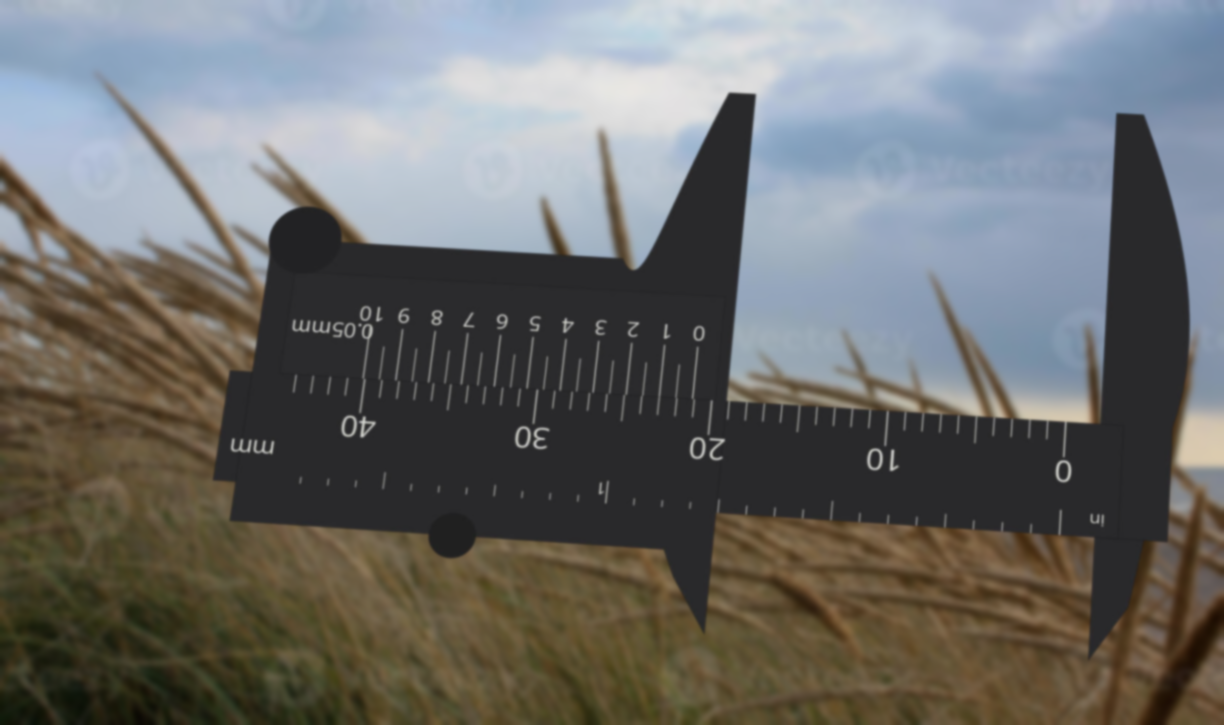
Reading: 21.1 (mm)
